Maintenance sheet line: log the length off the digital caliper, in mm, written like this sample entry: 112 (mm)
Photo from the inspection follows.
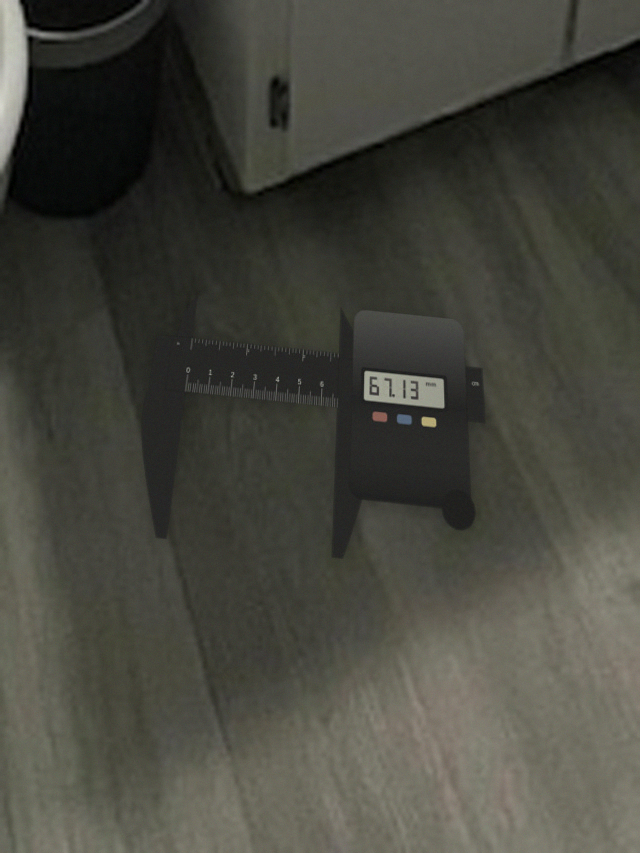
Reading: 67.13 (mm)
